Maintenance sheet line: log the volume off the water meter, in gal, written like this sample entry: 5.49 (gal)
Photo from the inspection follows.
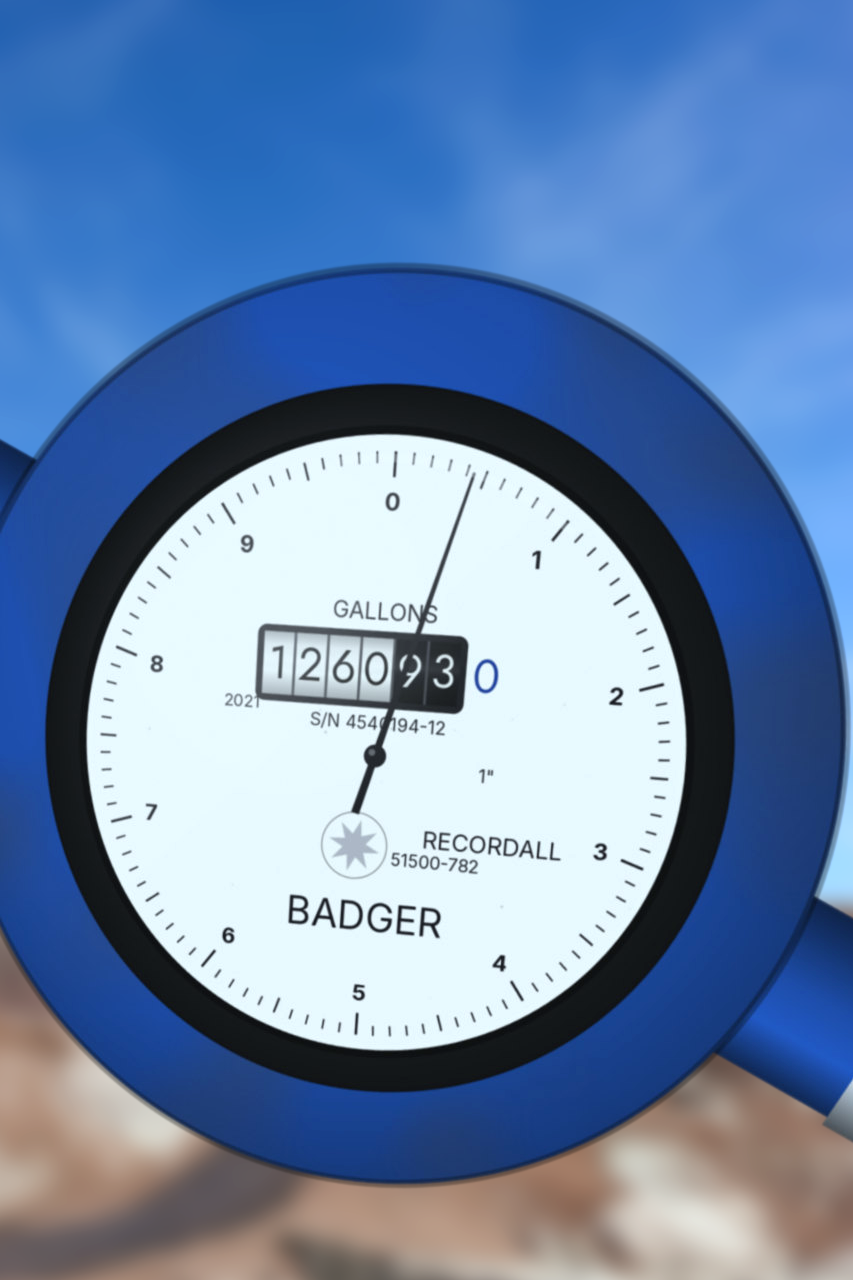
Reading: 1260930.4 (gal)
